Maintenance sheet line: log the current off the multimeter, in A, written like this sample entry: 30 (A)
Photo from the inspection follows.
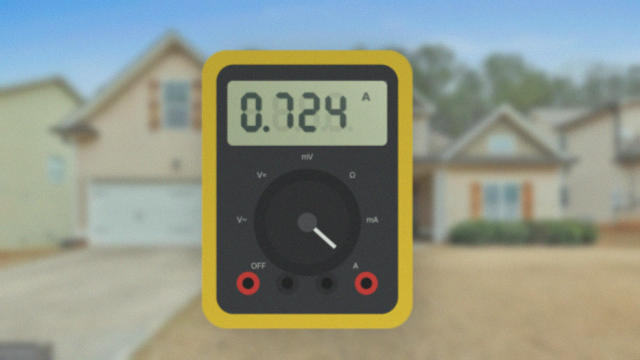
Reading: 0.724 (A)
